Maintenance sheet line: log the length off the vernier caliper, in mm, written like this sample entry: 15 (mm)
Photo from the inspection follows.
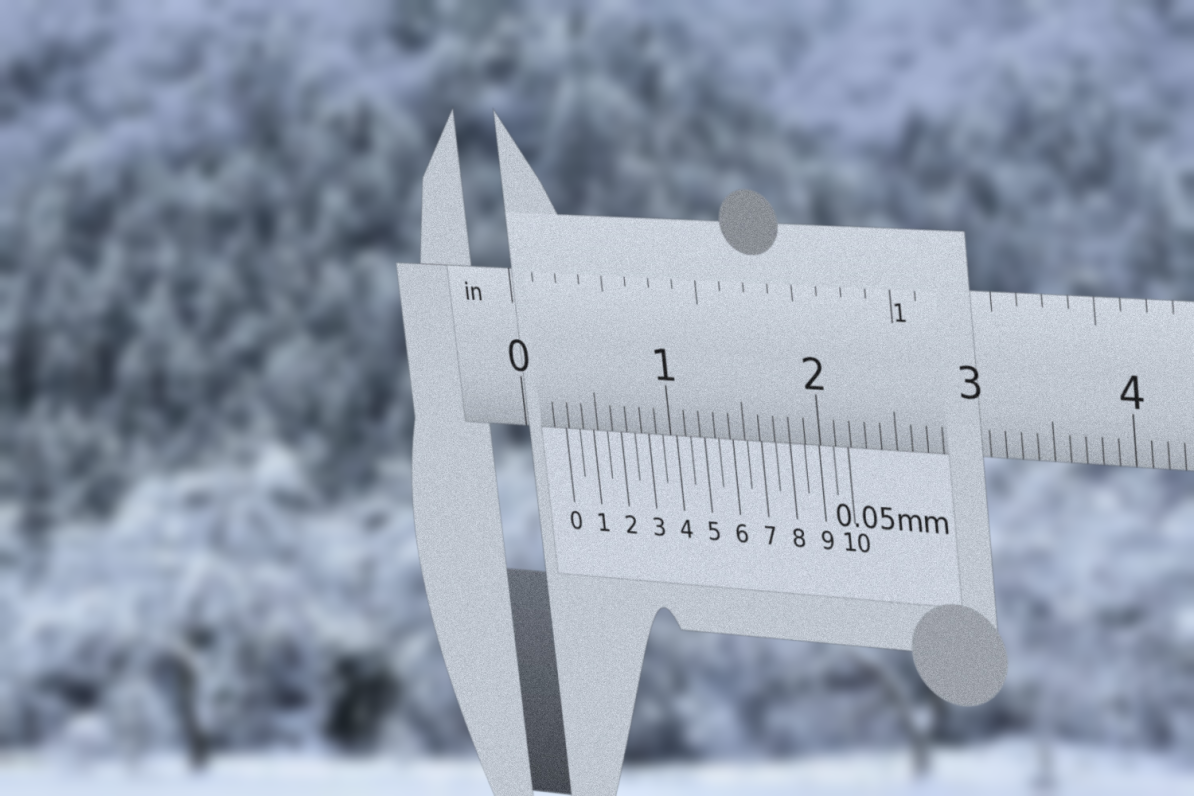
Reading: 2.8 (mm)
